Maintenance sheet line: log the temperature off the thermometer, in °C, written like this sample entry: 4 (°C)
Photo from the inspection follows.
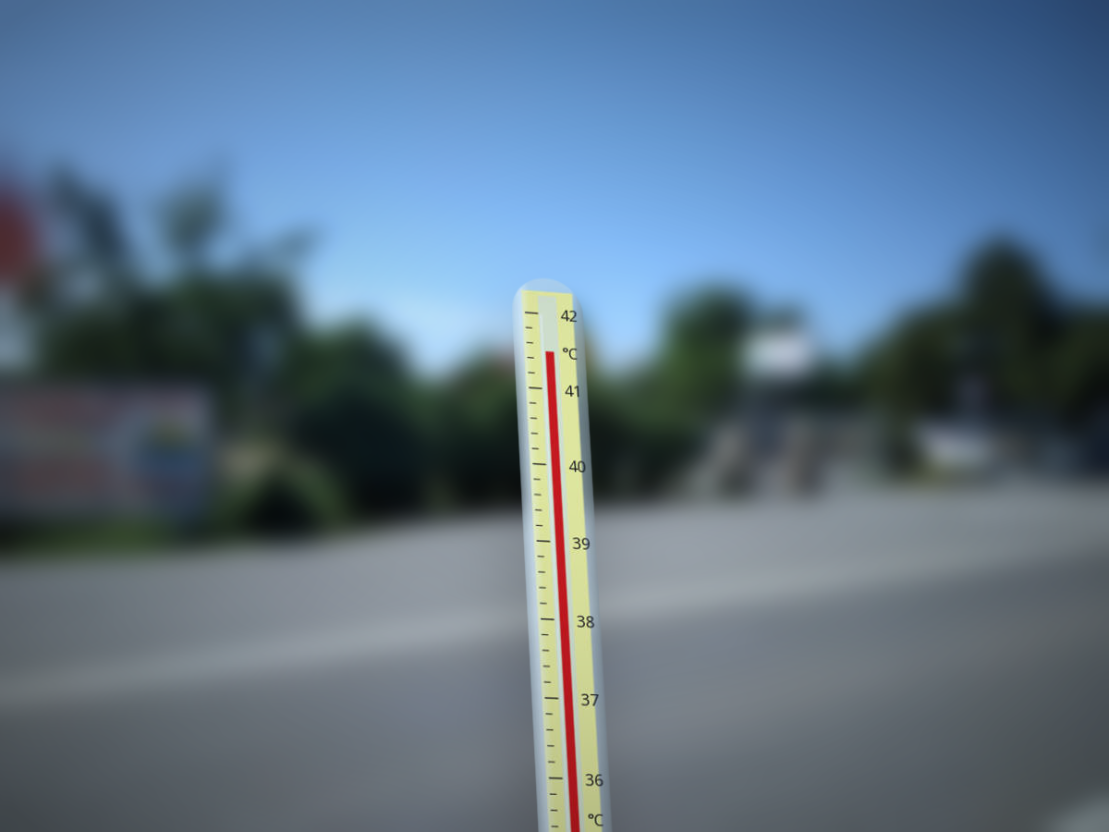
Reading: 41.5 (°C)
